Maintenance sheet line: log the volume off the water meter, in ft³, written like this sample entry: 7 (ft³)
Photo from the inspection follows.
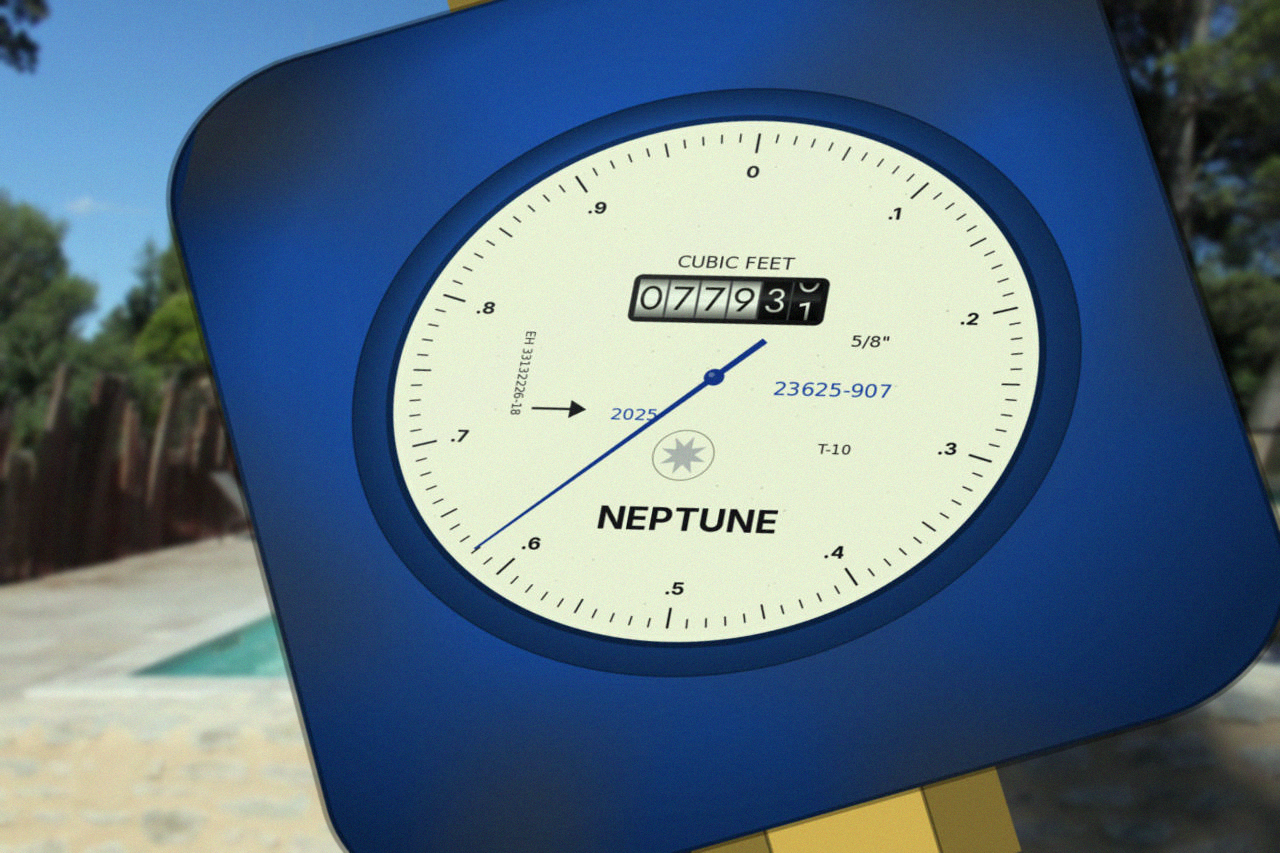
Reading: 77930.62 (ft³)
